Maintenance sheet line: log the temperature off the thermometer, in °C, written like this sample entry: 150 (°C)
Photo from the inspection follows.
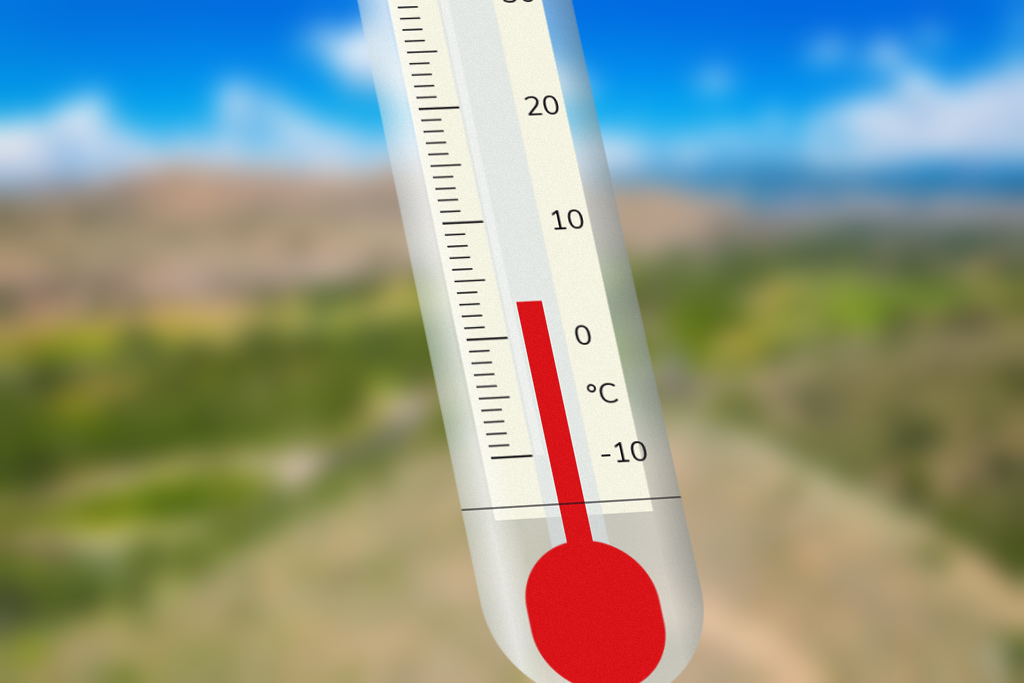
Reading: 3 (°C)
